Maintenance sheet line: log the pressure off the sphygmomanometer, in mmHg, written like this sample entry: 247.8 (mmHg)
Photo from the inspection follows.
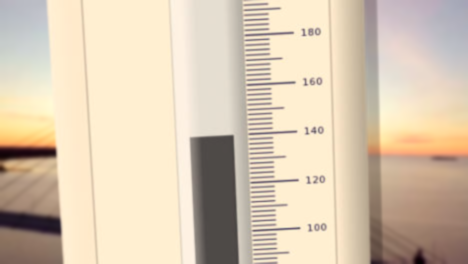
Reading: 140 (mmHg)
